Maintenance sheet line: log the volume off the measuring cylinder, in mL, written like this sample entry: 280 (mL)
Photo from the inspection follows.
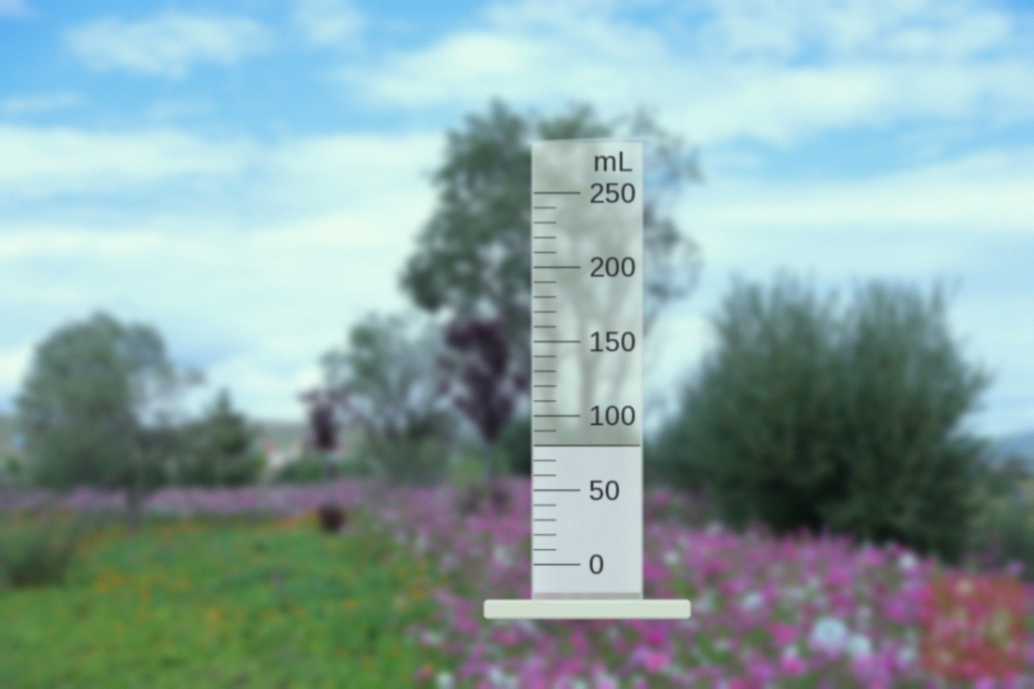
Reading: 80 (mL)
